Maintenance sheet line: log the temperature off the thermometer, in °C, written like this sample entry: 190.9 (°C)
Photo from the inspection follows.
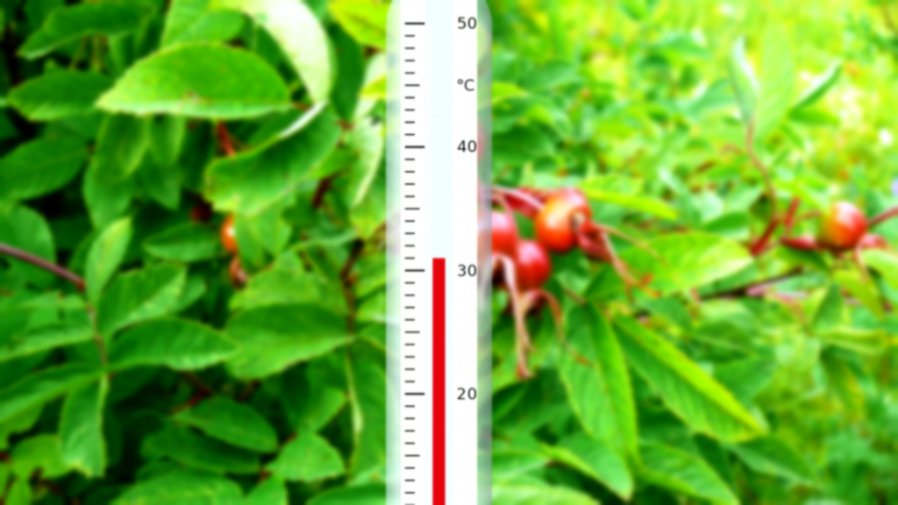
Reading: 31 (°C)
